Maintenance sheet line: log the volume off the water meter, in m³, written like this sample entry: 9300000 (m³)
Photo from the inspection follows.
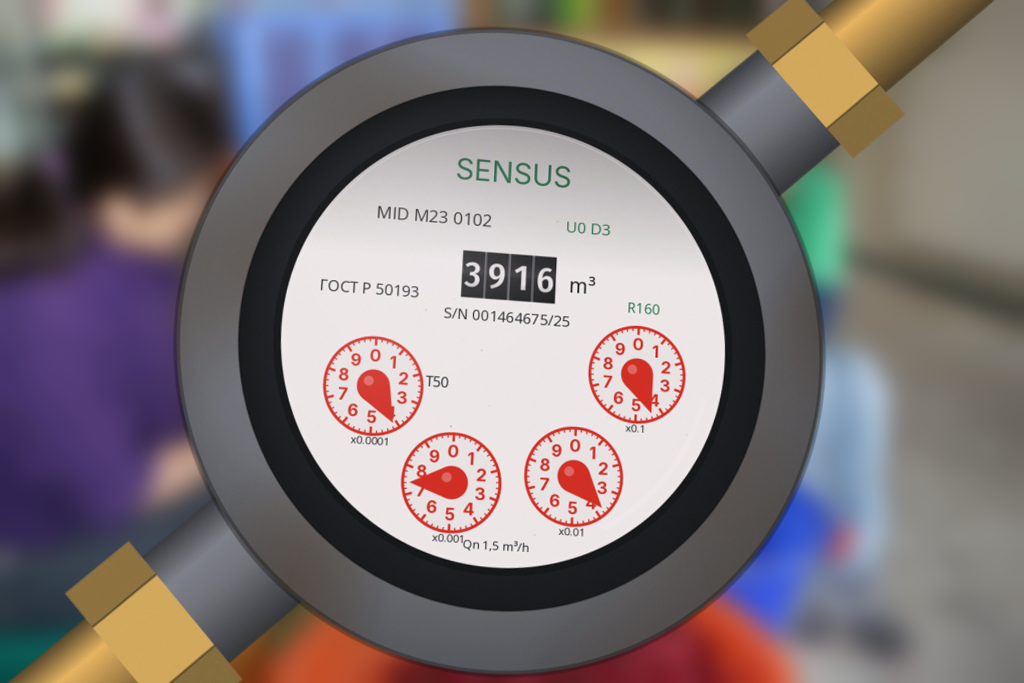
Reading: 3916.4374 (m³)
